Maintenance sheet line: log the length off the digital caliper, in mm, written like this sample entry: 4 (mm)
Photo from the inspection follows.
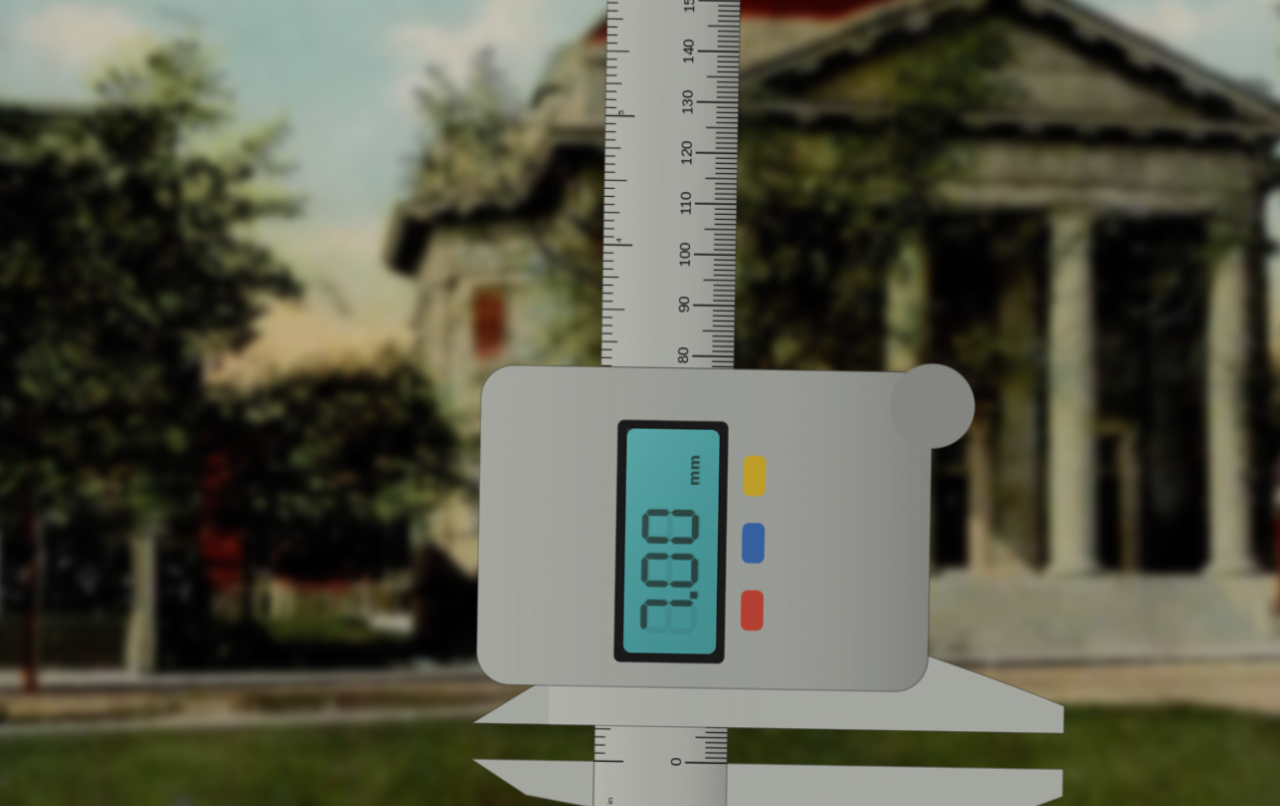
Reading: 7.00 (mm)
